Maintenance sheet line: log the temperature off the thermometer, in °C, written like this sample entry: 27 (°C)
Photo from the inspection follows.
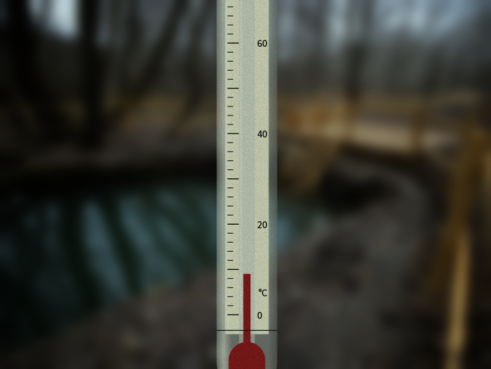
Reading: 9 (°C)
